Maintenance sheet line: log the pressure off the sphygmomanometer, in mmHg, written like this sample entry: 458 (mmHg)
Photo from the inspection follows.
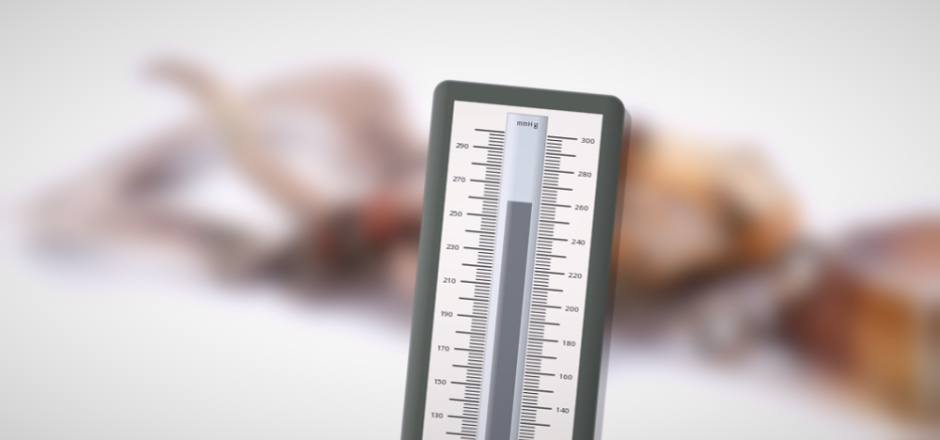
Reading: 260 (mmHg)
